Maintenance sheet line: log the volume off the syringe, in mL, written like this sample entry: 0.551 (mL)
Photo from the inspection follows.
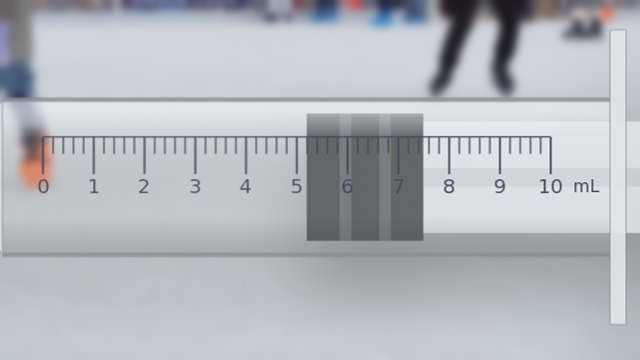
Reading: 5.2 (mL)
